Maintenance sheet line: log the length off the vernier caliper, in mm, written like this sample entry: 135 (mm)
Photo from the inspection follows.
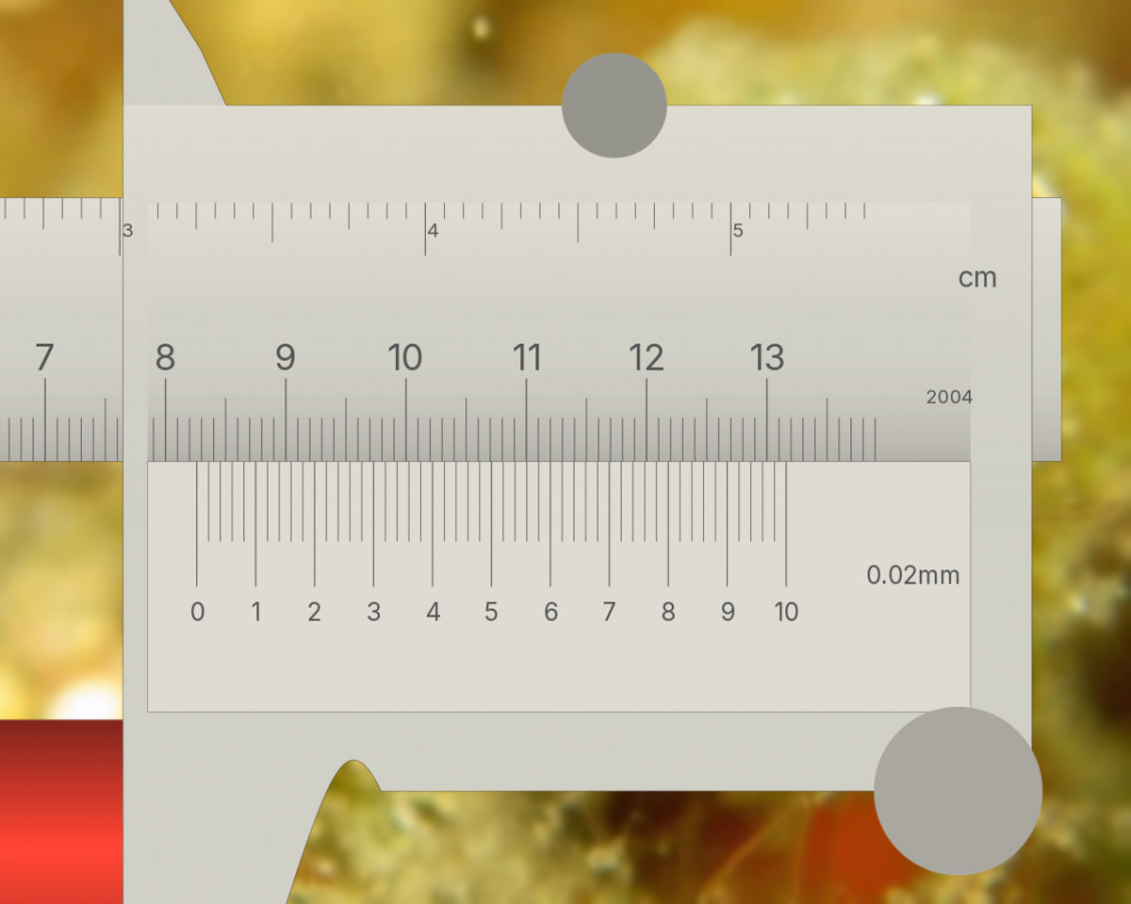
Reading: 82.6 (mm)
